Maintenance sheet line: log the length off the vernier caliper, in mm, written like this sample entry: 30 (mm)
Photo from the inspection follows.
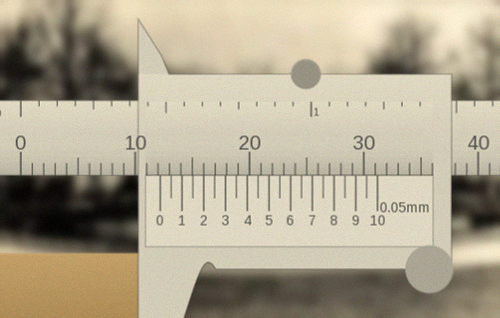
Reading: 12.2 (mm)
